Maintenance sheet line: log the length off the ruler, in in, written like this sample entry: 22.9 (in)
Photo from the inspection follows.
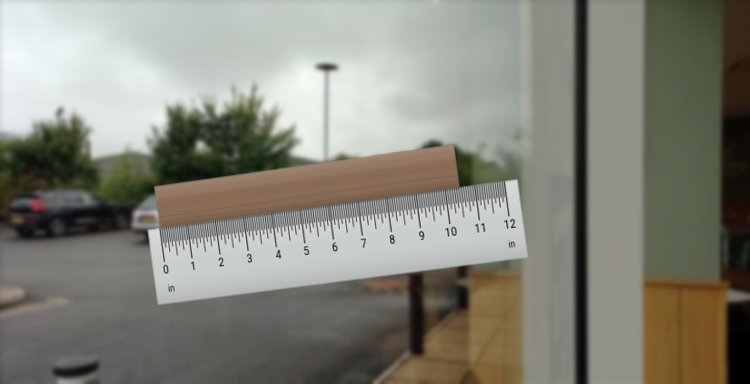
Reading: 10.5 (in)
